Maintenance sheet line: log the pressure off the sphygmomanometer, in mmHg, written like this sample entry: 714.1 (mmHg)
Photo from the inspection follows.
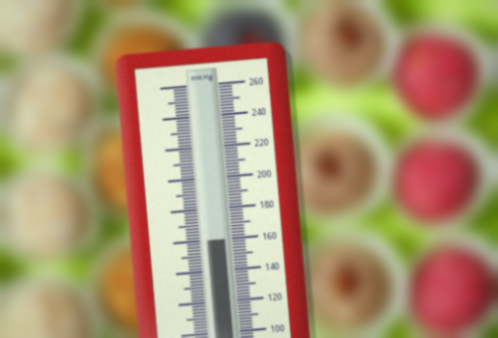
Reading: 160 (mmHg)
